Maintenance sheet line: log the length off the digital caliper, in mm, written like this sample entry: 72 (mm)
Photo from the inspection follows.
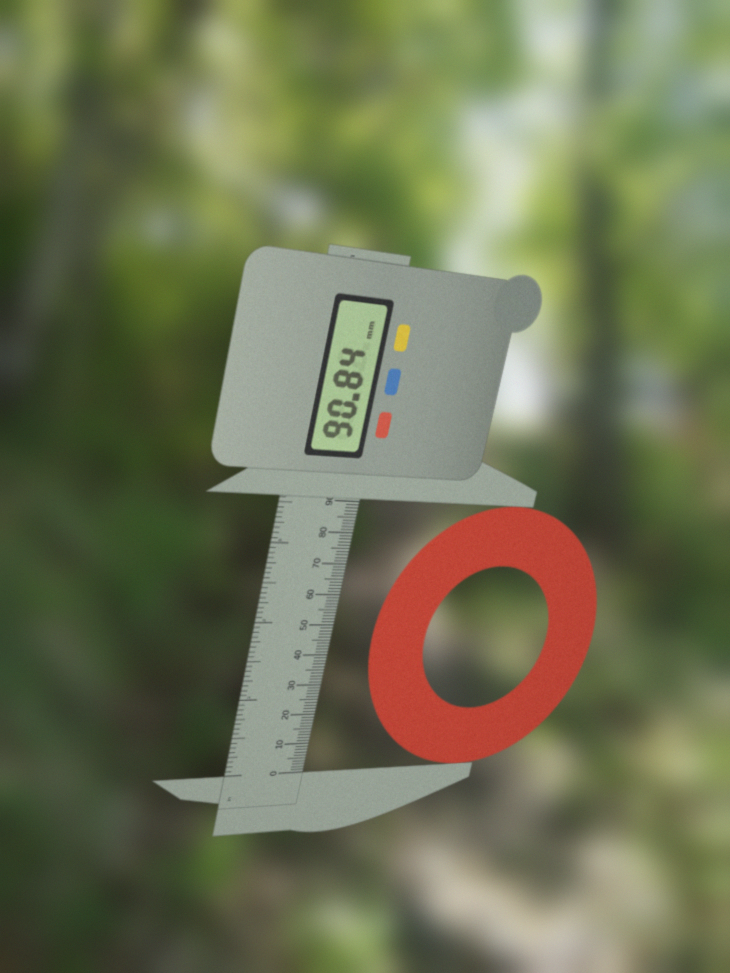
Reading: 90.84 (mm)
